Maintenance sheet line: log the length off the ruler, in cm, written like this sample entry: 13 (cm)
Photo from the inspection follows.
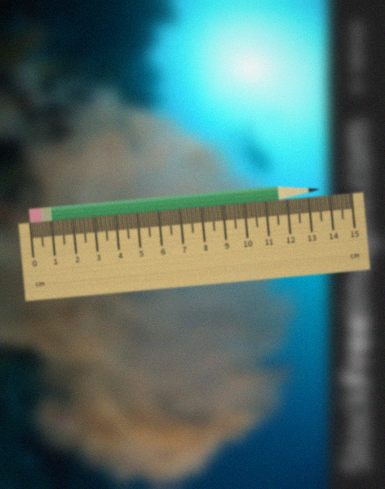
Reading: 13.5 (cm)
